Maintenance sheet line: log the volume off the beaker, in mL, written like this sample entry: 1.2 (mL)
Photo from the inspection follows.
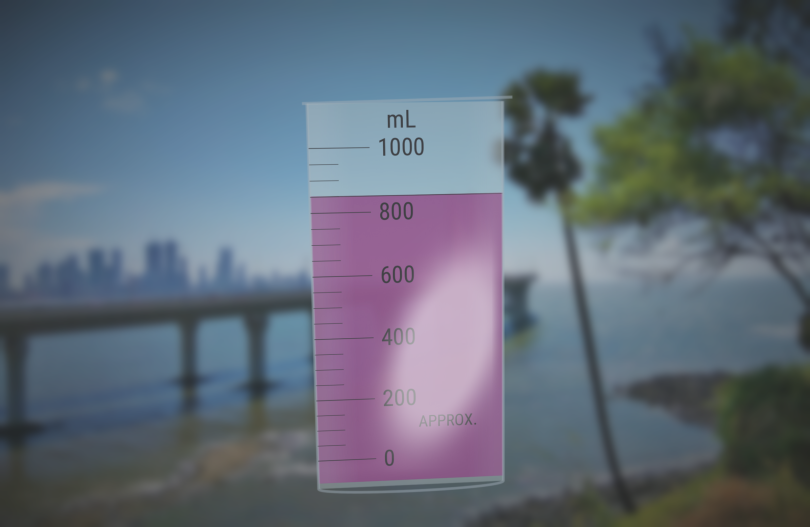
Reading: 850 (mL)
